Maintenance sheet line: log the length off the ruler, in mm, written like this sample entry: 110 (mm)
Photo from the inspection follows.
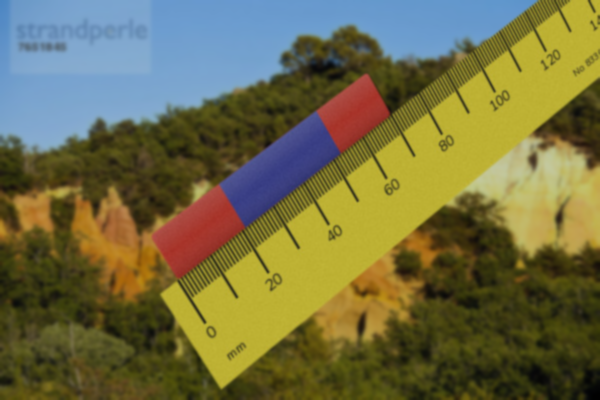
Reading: 70 (mm)
